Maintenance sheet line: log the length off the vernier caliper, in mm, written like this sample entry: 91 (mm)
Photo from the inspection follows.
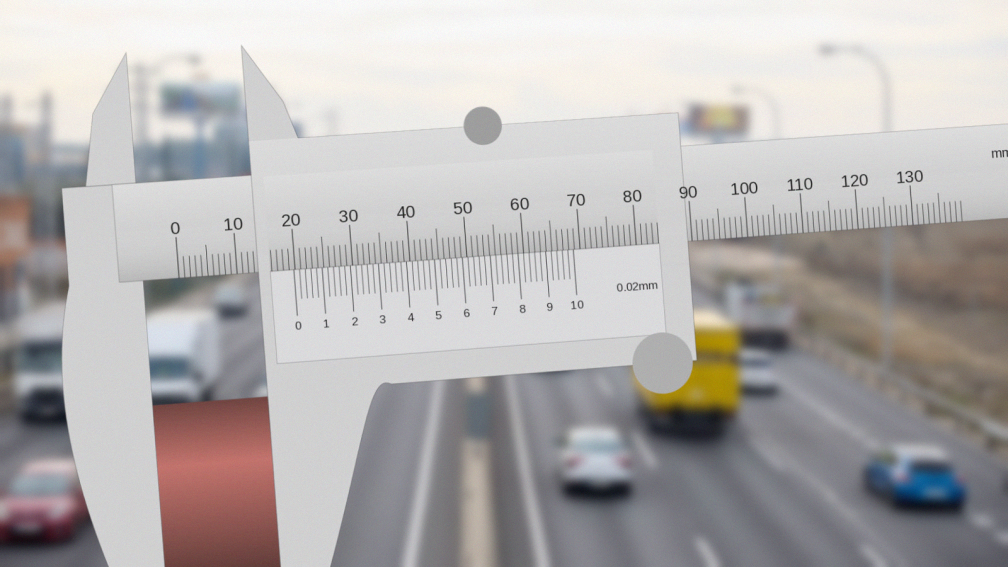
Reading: 19.8 (mm)
